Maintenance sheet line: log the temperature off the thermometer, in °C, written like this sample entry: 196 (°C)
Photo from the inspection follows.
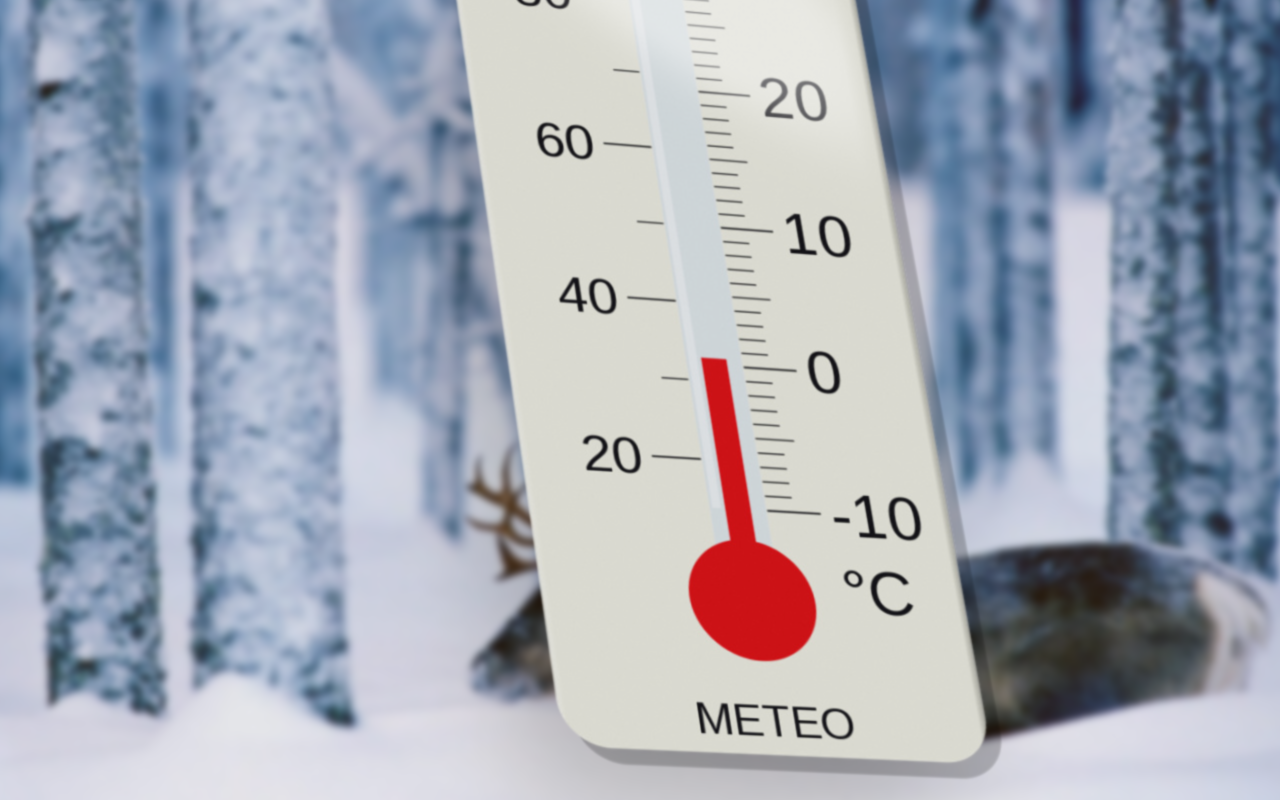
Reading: 0.5 (°C)
